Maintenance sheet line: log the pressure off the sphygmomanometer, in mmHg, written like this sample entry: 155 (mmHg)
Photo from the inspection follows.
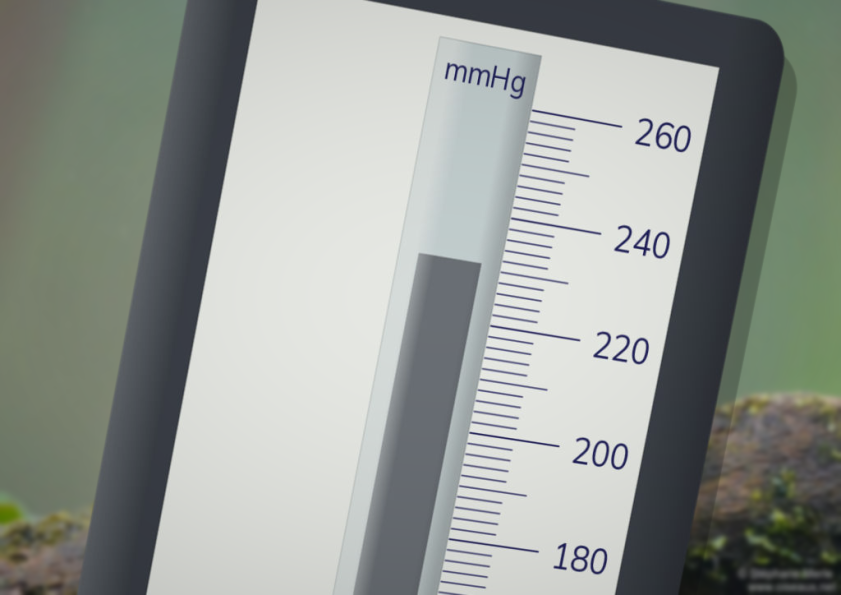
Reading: 231 (mmHg)
